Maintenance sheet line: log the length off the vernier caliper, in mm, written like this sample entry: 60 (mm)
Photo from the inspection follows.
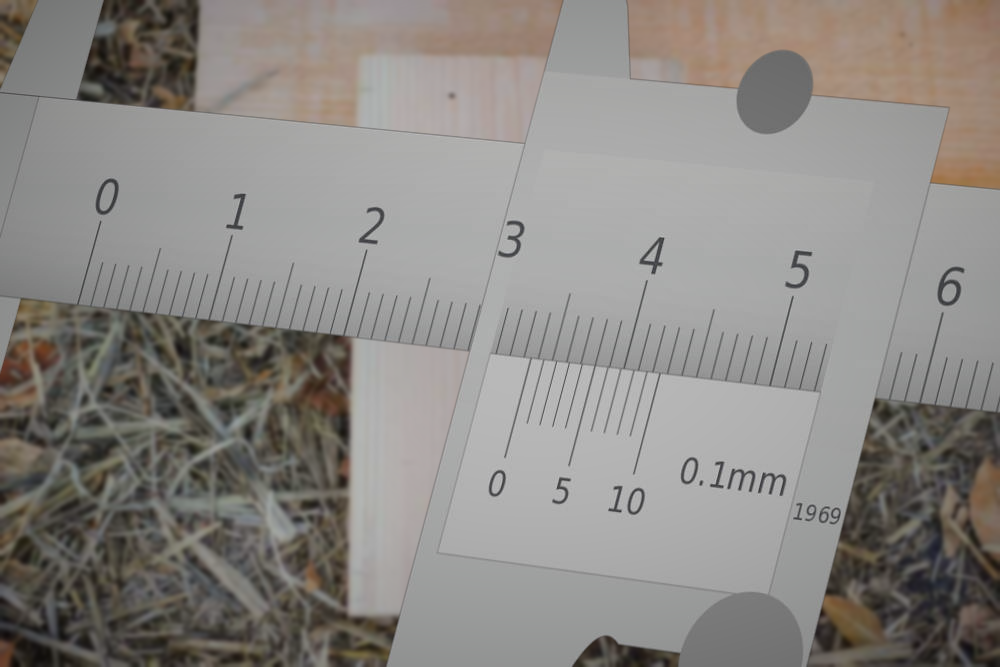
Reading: 33.5 (mm)
